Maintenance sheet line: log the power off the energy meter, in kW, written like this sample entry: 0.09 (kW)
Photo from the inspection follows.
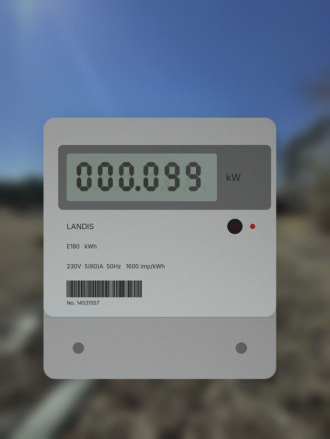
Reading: 0.099 (kW)
